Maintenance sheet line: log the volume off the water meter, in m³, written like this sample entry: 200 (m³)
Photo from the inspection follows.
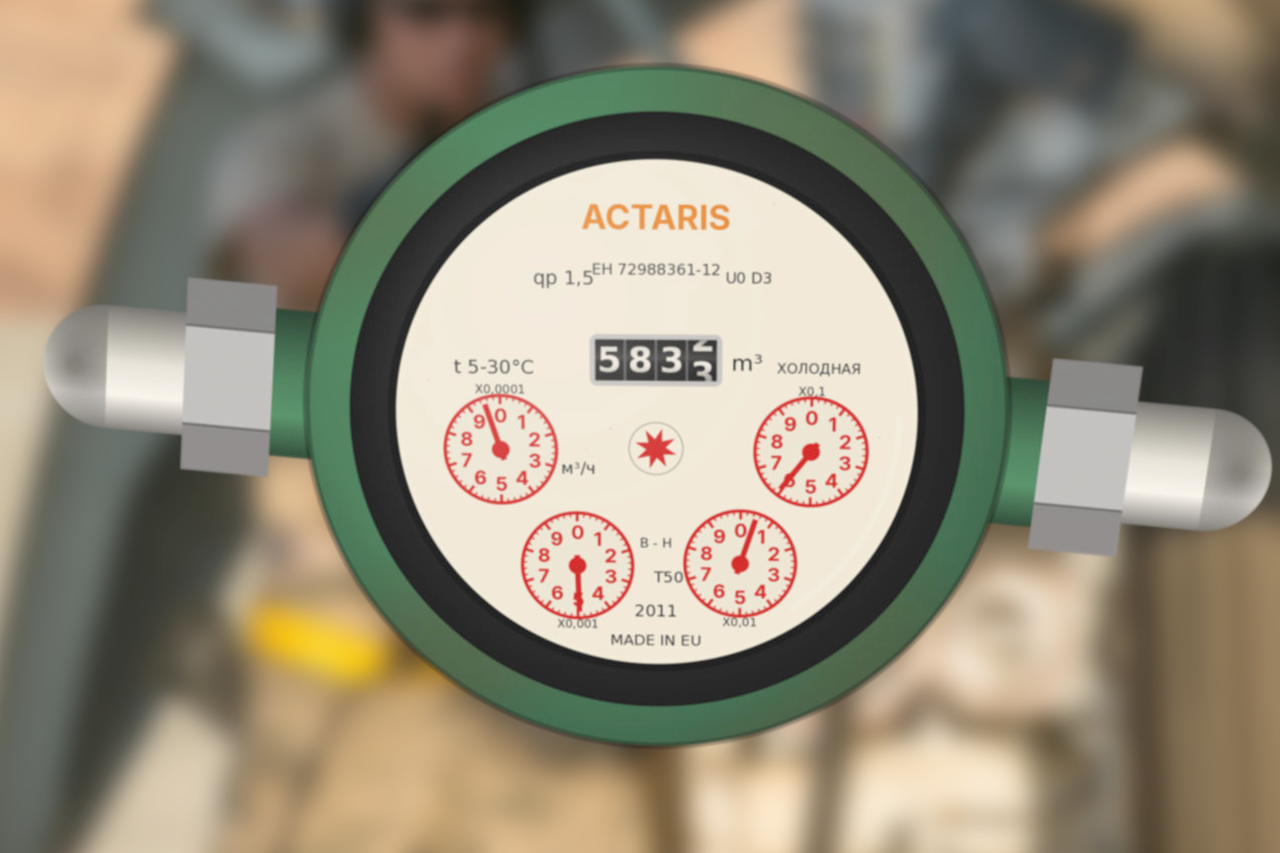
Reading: 5832.6049 (m³)
